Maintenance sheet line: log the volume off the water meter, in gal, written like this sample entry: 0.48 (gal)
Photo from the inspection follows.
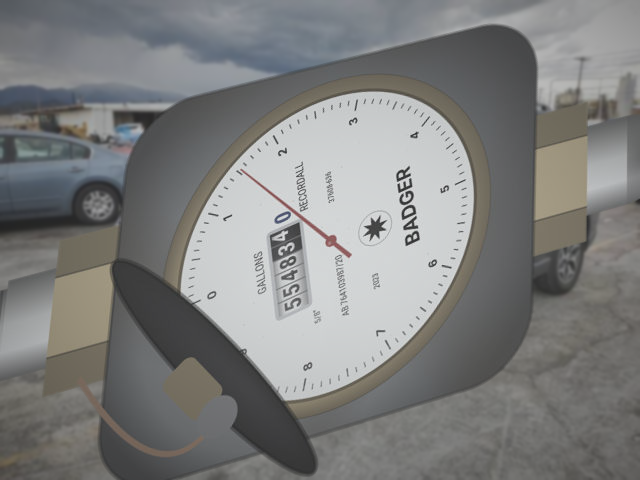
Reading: 5548341.5 (gal)
